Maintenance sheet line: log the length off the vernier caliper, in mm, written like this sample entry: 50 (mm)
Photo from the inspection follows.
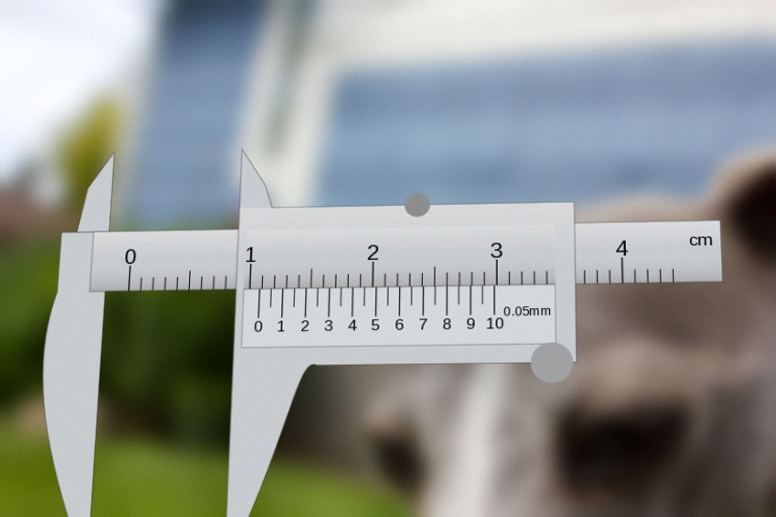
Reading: 10.8 (mm)
